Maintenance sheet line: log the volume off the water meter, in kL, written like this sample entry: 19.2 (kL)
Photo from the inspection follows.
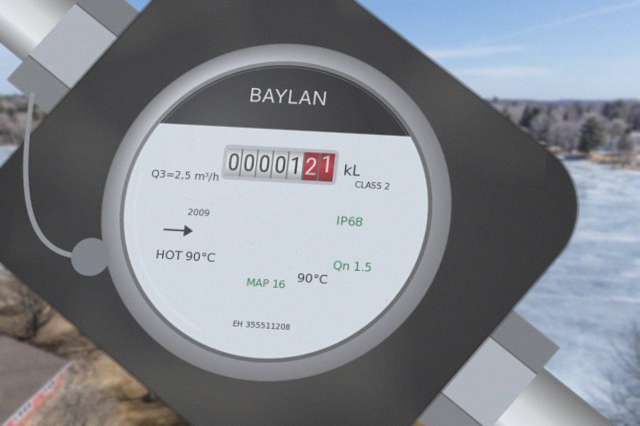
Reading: 1.21 (kL)
